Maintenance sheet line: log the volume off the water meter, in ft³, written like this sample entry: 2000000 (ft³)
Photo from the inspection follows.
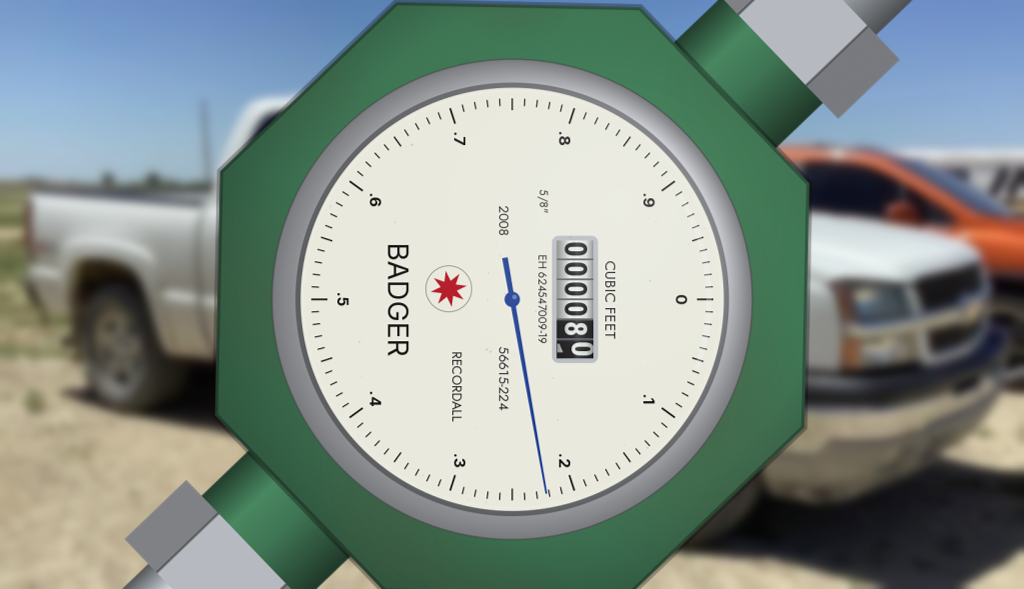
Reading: 80.22 (ft³)
